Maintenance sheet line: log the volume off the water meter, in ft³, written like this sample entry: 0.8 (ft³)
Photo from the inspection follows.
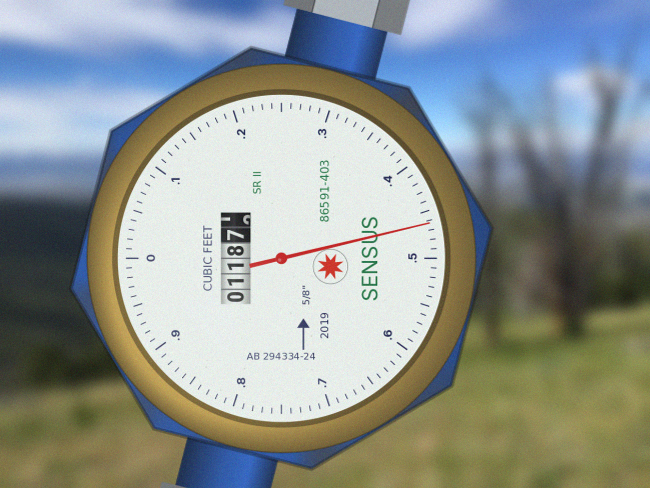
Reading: 11871.46 (ft³)
